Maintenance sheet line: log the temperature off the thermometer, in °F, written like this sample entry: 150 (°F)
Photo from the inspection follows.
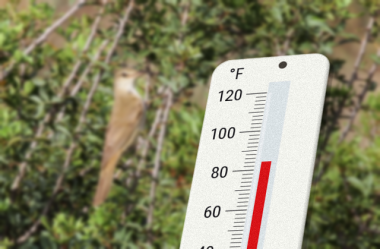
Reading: 84 (°F)
